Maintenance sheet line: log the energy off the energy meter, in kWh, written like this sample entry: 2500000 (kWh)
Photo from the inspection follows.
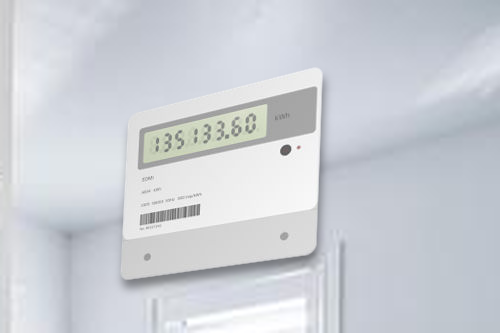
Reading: 135133.60 (kWh)
